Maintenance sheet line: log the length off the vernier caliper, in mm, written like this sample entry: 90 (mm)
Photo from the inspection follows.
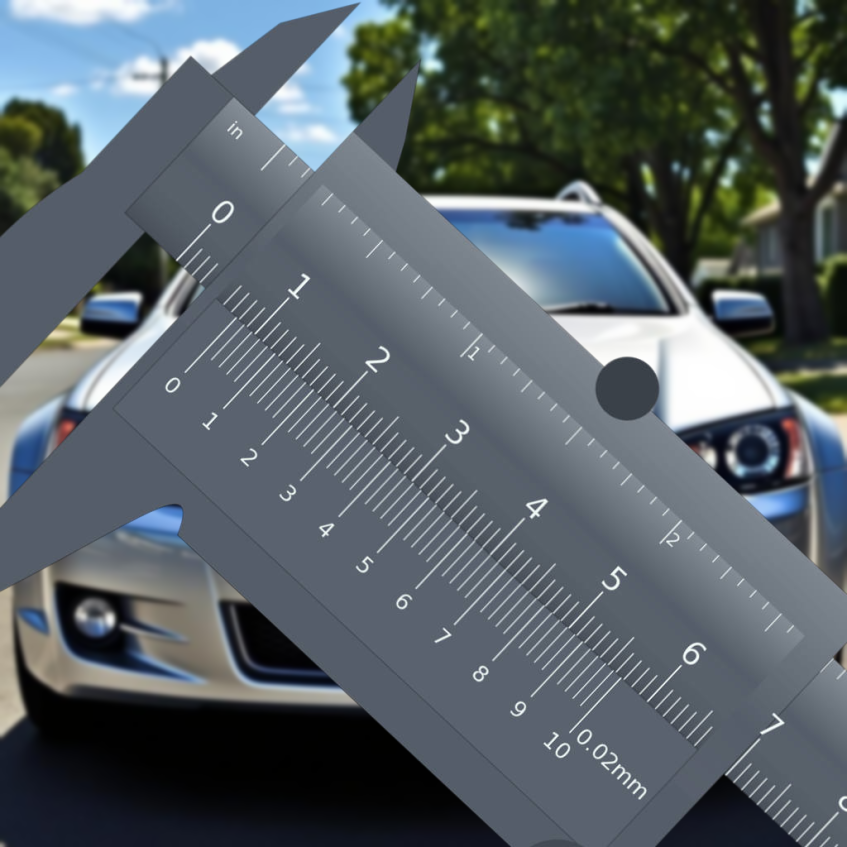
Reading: 7.7 (mm)
